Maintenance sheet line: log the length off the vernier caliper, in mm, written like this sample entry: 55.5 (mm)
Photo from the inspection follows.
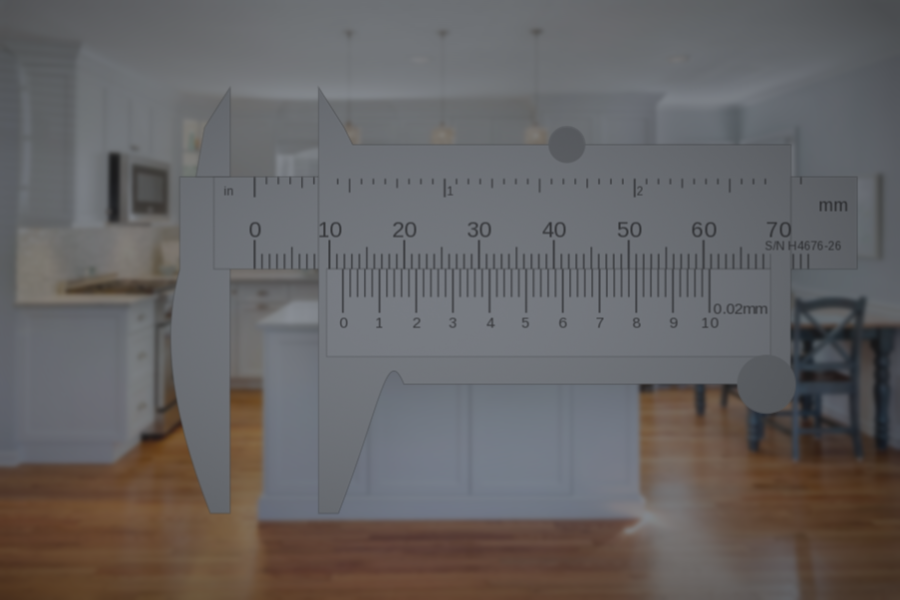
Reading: 11.8 (mm)
